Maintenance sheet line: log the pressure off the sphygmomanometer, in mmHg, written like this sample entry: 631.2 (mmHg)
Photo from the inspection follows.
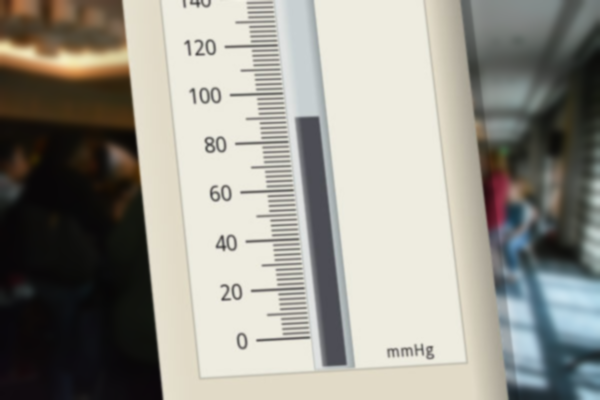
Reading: 90 (mmHg)
